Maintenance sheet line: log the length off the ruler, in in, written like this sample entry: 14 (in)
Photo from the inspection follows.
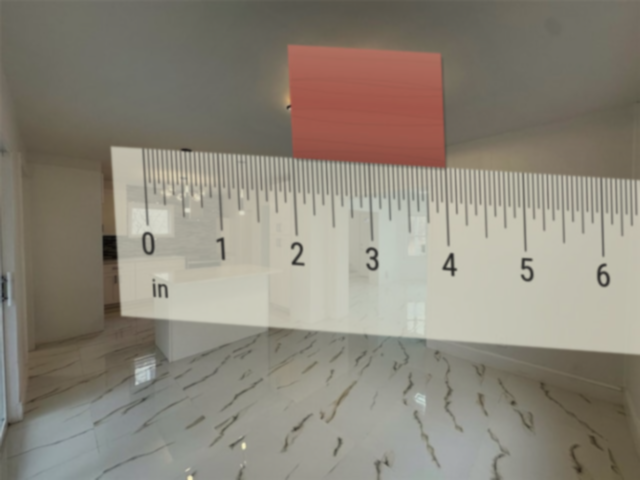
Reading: 2 (in)
